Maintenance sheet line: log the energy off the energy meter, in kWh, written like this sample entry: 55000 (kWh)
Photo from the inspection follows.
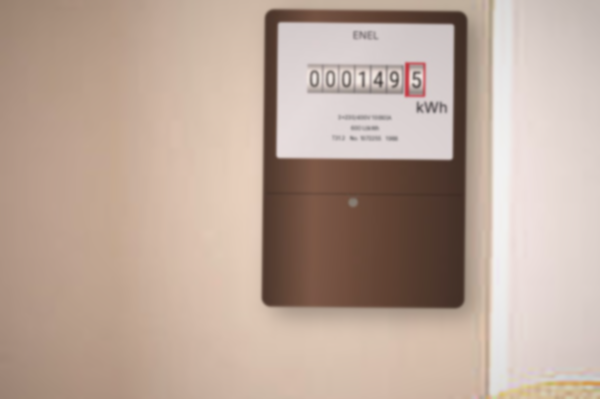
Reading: 149.5 (kWh)
